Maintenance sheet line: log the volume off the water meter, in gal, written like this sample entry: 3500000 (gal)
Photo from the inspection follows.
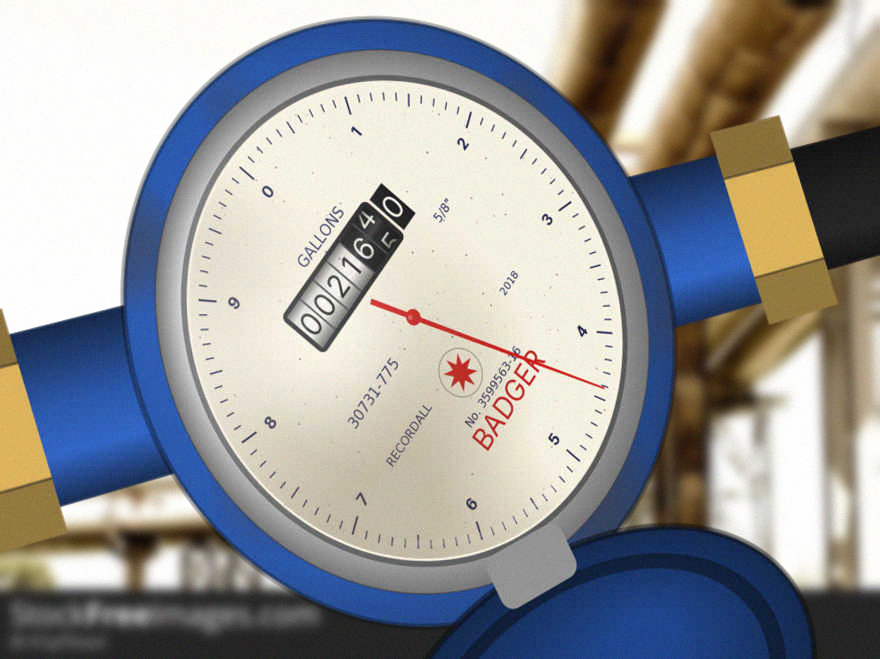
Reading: 21644.4 (gal)
